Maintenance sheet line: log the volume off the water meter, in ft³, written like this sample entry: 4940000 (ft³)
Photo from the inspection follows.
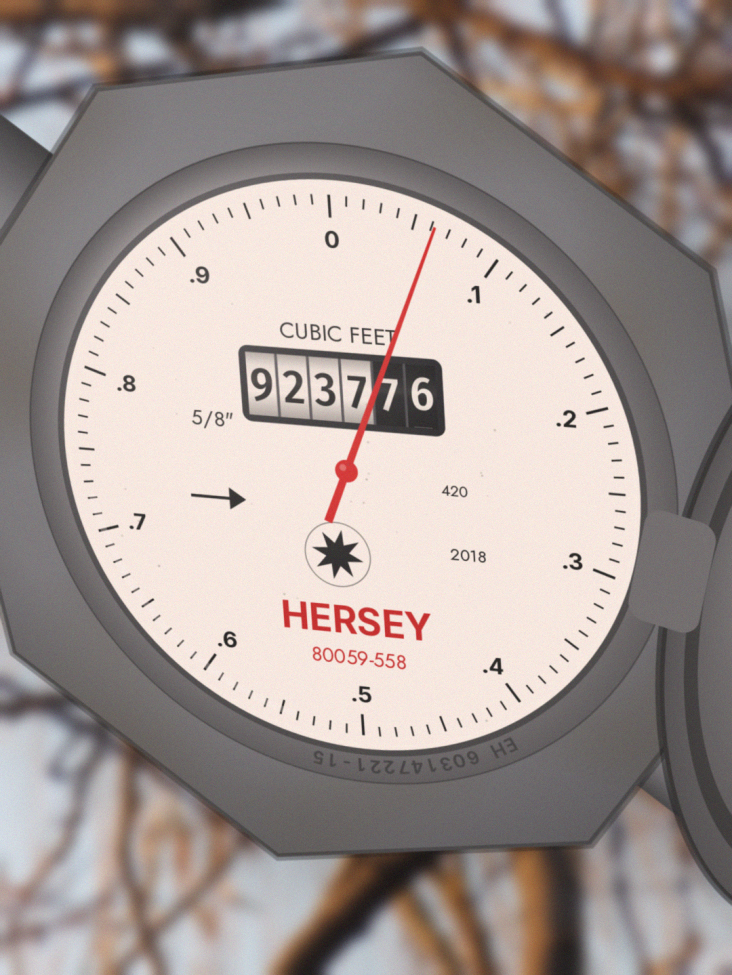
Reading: 923776.06 (ft³)
